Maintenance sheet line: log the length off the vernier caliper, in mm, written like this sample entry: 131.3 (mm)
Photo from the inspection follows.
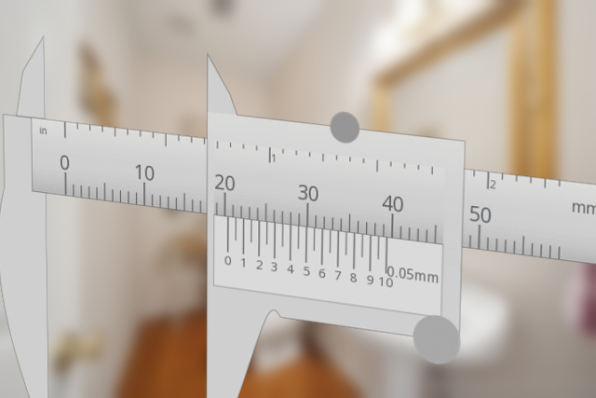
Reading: 20.4 (mm)
